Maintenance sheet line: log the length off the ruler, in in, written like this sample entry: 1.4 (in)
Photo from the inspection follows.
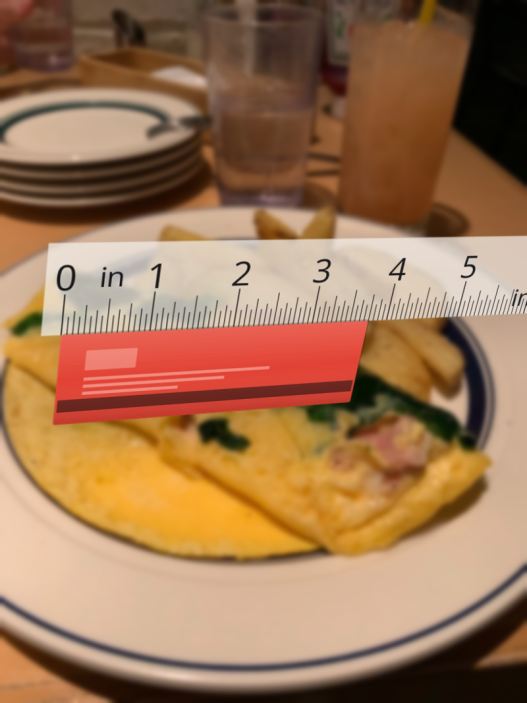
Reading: 3.75 (in)
